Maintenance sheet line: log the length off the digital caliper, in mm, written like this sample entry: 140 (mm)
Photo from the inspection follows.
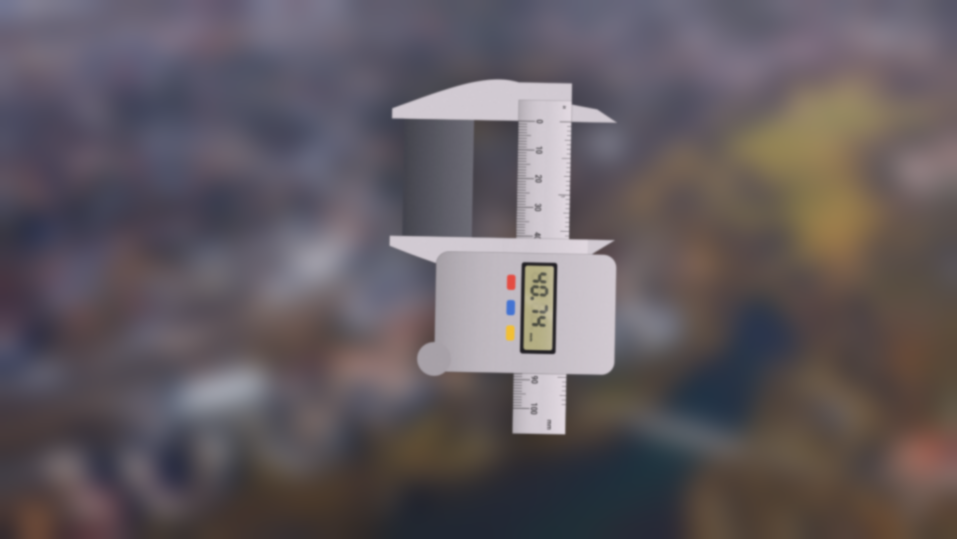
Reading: 40.74 (mm)
